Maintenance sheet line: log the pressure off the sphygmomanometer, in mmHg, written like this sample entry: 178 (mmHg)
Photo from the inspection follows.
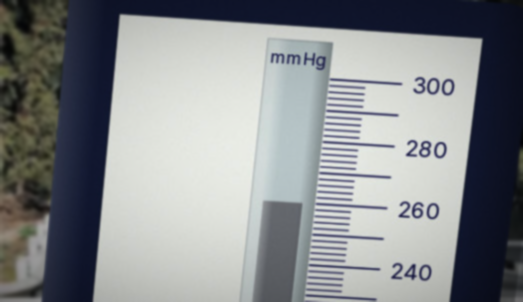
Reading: 260 (mmHg)
